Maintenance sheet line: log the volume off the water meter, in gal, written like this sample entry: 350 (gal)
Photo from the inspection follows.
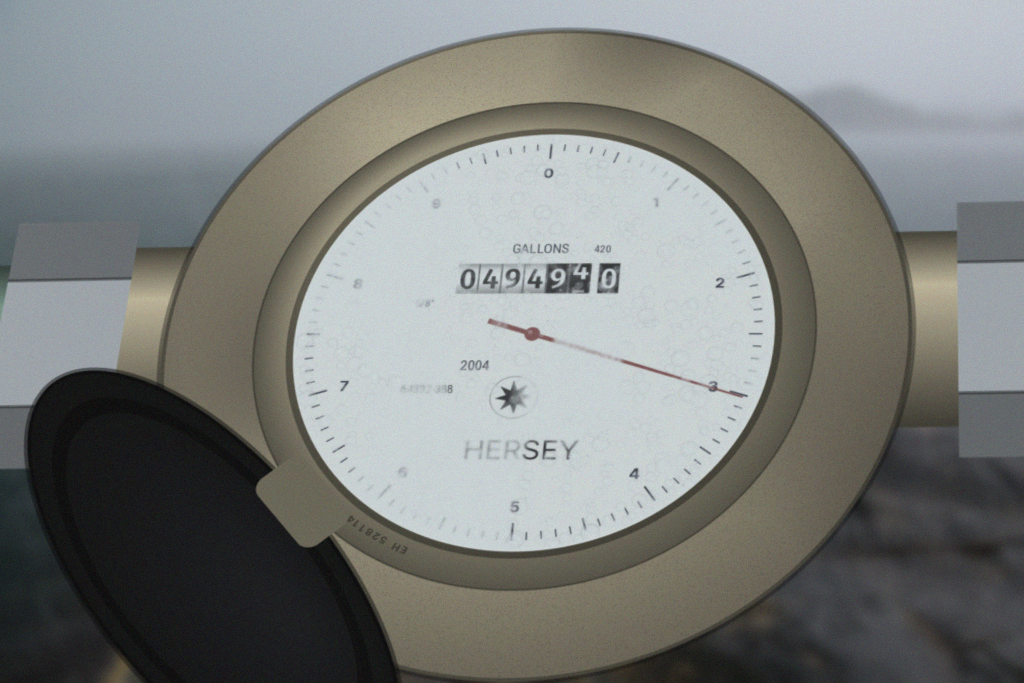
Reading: 494943.0 (gal)
